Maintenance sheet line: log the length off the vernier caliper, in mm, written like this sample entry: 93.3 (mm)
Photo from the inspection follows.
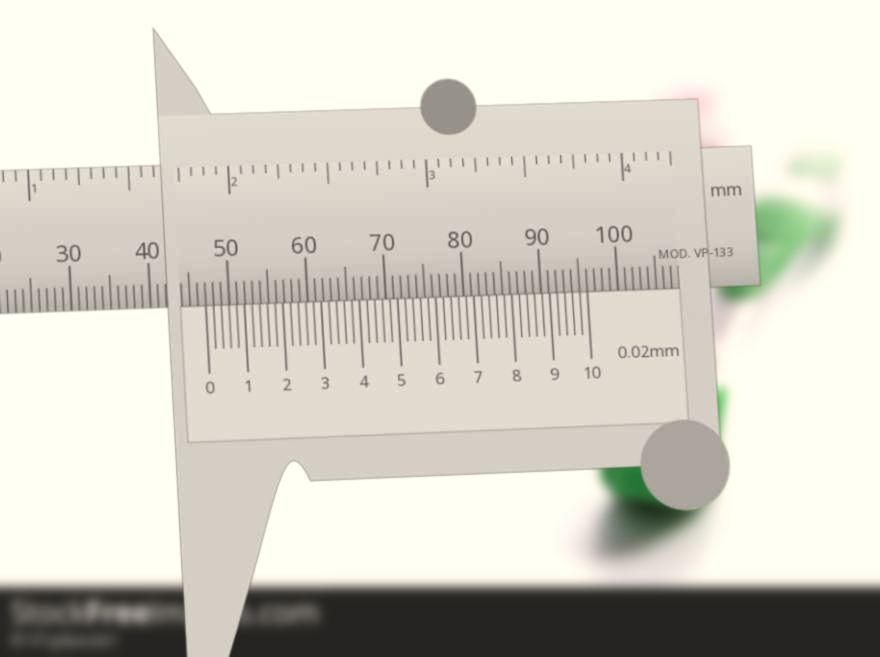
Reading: 47.0 (mm)
